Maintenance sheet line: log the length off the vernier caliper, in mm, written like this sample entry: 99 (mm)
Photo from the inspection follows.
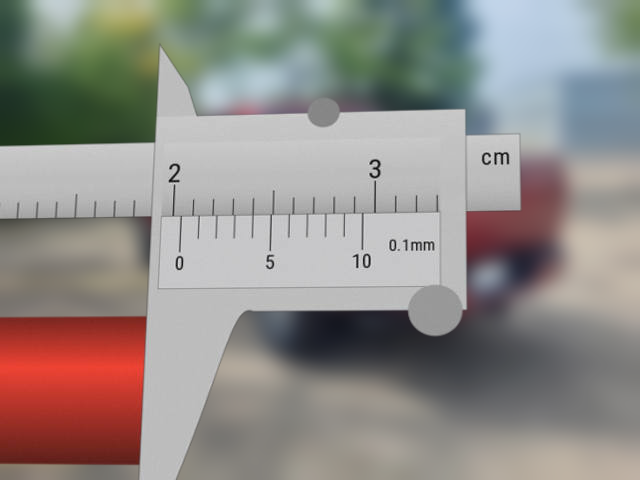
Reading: 20.4 (mm)
